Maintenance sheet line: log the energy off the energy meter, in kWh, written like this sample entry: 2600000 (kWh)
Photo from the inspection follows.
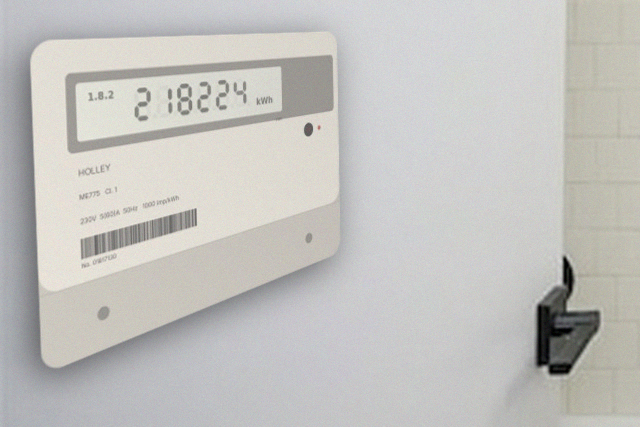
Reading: 218224 (kWh)
